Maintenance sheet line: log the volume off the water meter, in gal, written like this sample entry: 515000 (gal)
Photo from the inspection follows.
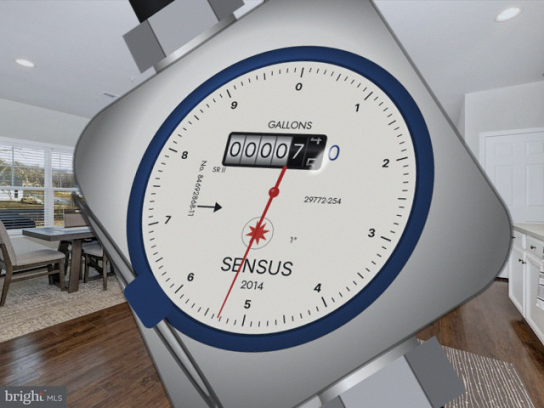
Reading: 745.3 (gal)
